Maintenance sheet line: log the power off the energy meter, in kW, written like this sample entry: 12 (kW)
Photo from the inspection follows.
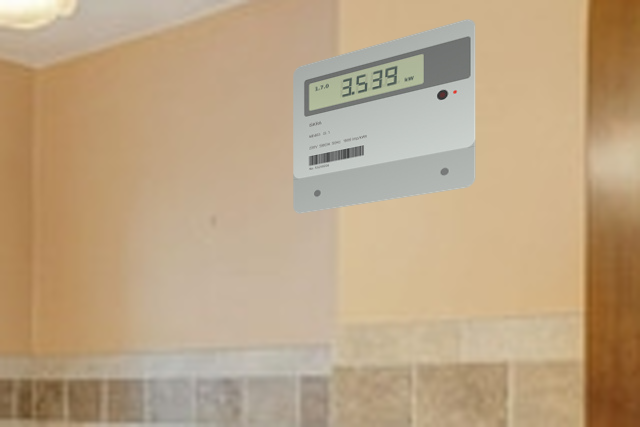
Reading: 3.539 (kW)
